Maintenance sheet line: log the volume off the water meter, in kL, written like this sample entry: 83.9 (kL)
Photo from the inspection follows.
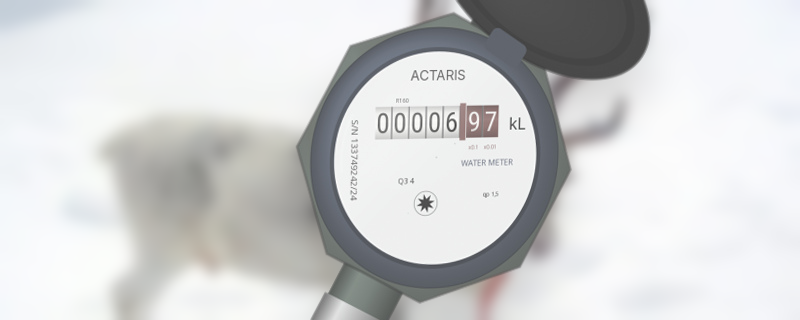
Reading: 6.97 (kL)
